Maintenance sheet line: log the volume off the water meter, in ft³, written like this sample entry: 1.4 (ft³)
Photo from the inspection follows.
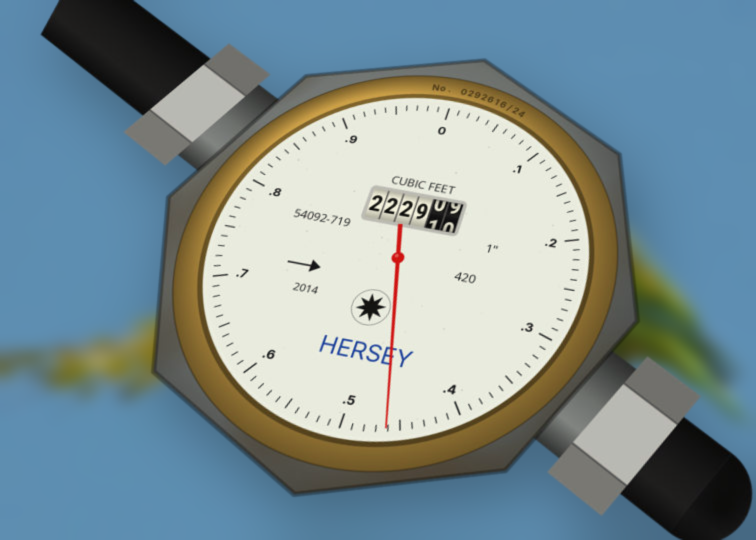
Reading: 222909.46 (ft³)
